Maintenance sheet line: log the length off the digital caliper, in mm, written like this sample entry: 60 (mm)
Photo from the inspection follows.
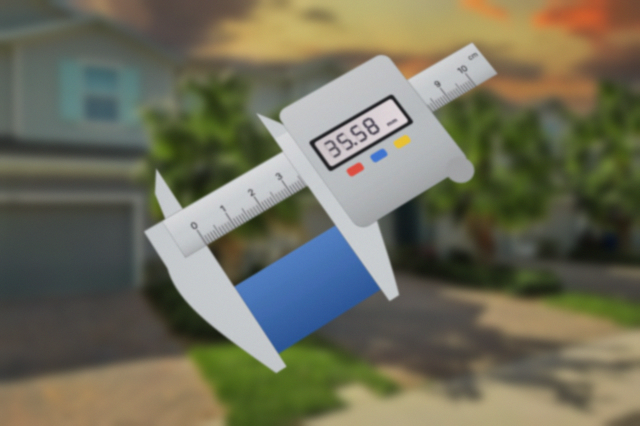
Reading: 35.58 (mm)
